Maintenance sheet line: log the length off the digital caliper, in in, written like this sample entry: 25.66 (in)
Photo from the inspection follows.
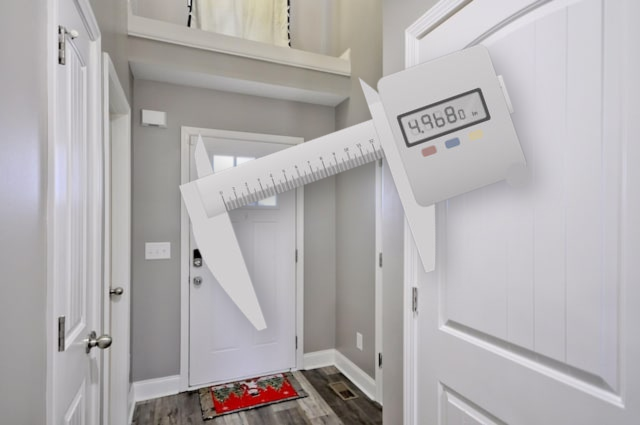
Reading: 4.9680 (in)
